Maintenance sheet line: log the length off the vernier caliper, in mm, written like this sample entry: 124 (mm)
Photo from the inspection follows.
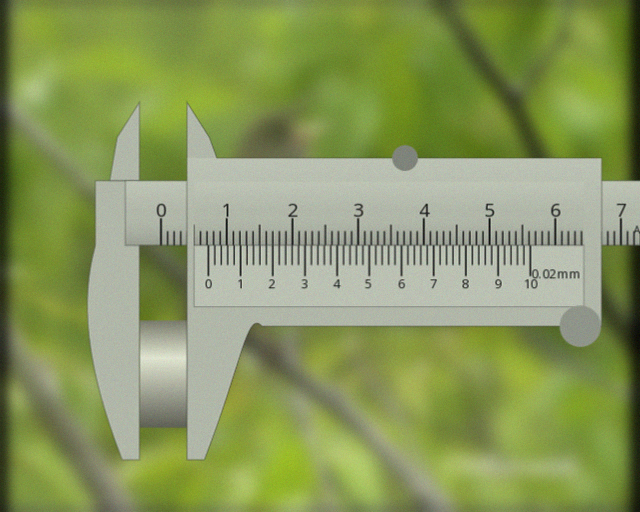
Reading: 7.2 (mm)
